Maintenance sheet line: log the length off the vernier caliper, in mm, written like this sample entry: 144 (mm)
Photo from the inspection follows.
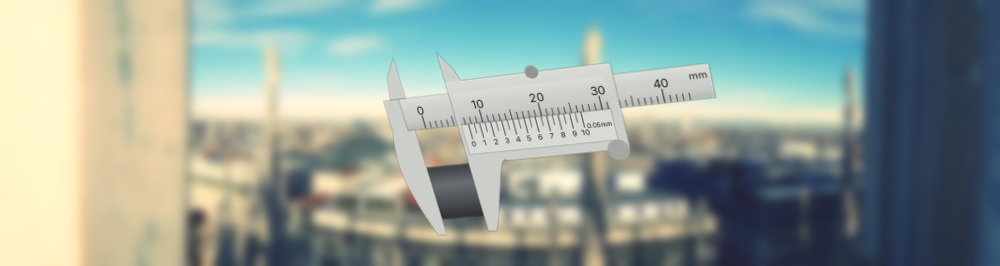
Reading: 7.5 (mm)
